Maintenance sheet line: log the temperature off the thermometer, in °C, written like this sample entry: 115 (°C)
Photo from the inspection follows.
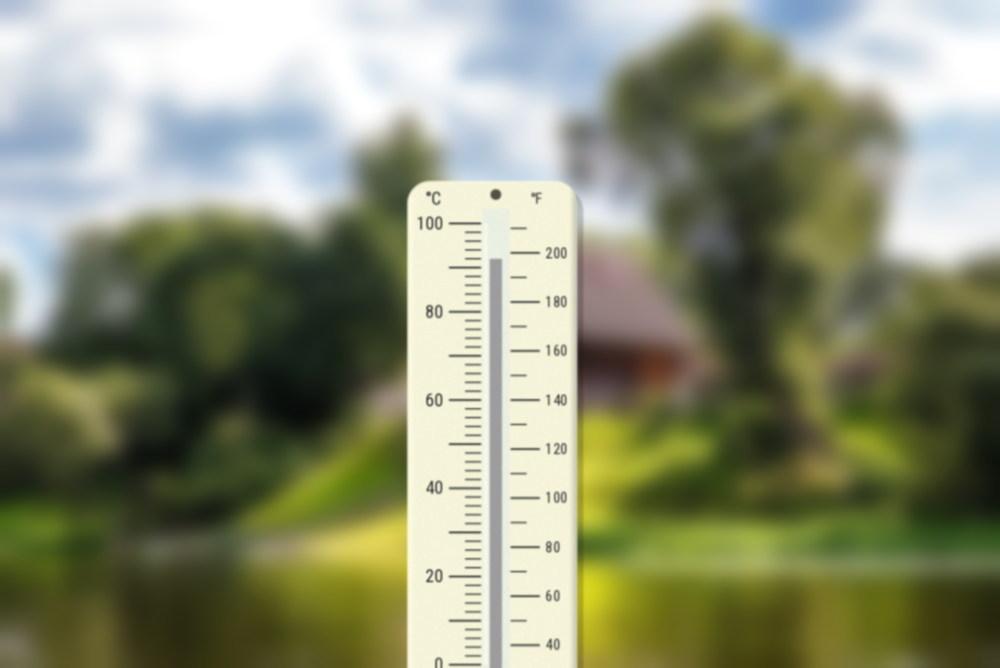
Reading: 92 (°C)
